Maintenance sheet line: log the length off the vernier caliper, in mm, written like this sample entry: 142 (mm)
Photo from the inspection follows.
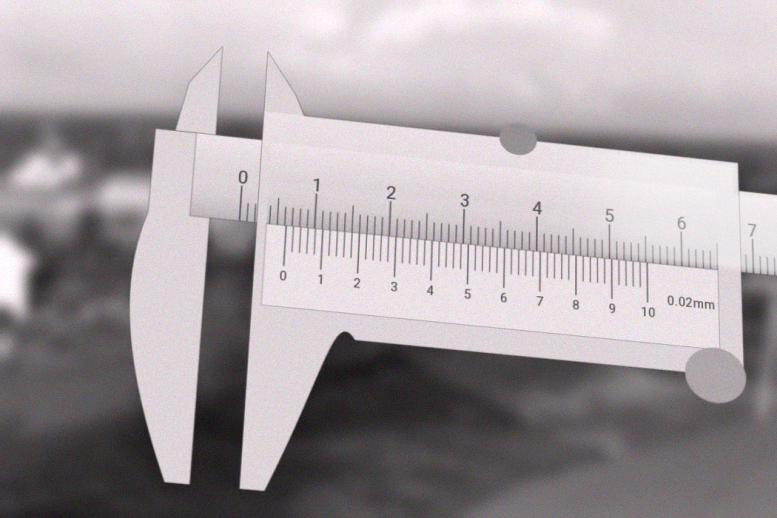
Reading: 6.2 (mm)
